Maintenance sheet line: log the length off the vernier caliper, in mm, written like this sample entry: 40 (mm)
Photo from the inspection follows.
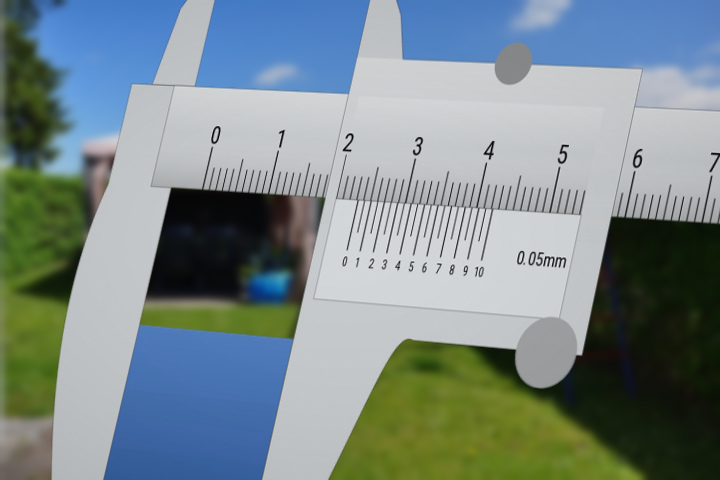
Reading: 23.2 (mm)
